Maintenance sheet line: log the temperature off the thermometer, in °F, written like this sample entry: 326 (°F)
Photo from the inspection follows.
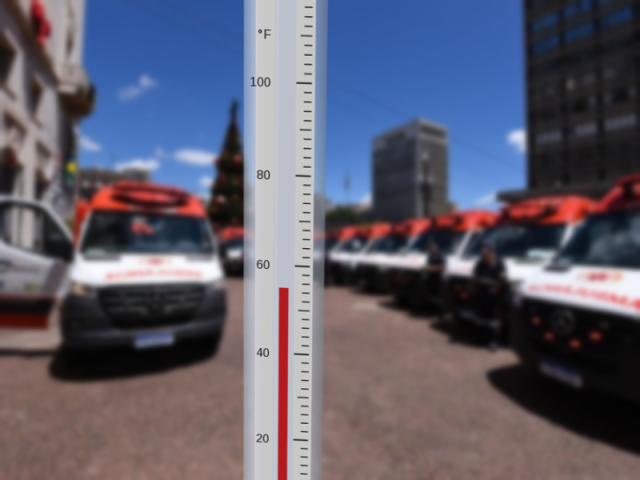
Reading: 55 (°F)
